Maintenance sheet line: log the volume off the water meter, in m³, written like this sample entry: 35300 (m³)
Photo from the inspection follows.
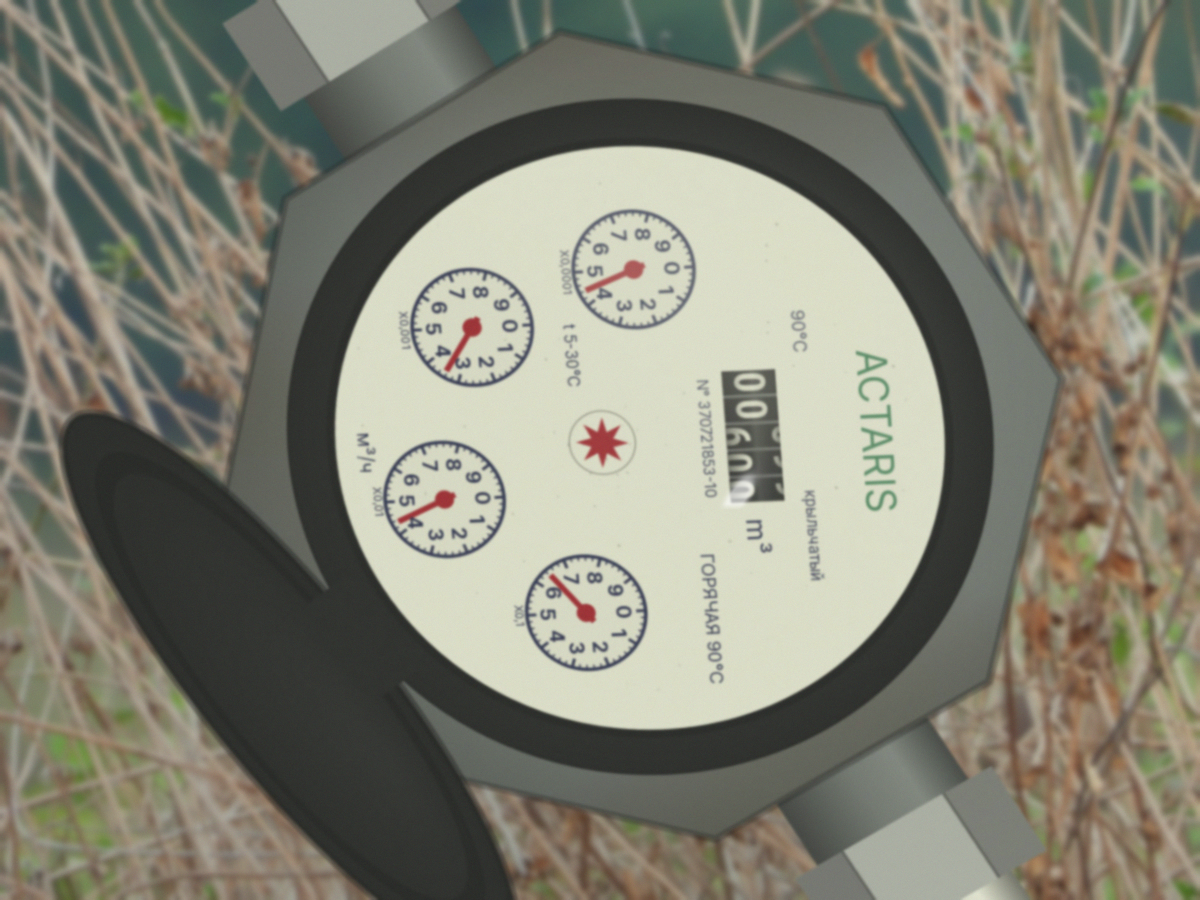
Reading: 599.6434 (m³)
